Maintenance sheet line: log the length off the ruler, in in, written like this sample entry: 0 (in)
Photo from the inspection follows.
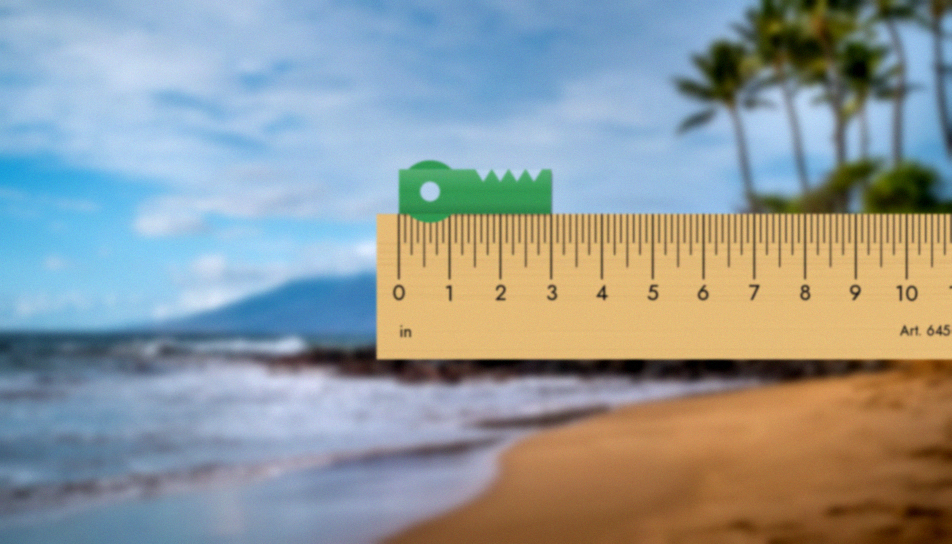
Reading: 3 (in)
